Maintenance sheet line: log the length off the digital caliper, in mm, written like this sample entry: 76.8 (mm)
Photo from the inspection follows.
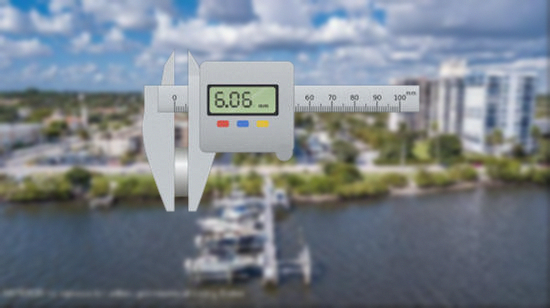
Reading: 6.06 (mm)
